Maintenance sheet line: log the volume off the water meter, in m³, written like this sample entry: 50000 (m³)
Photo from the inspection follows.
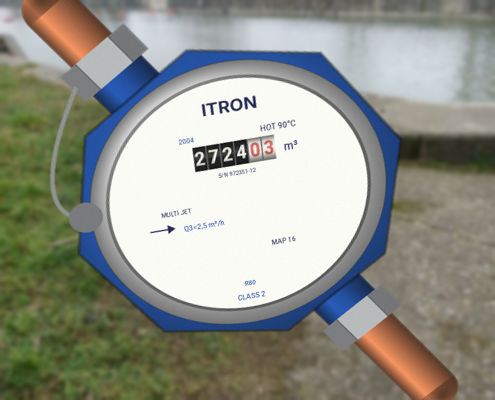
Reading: 2724.03 (m³)
